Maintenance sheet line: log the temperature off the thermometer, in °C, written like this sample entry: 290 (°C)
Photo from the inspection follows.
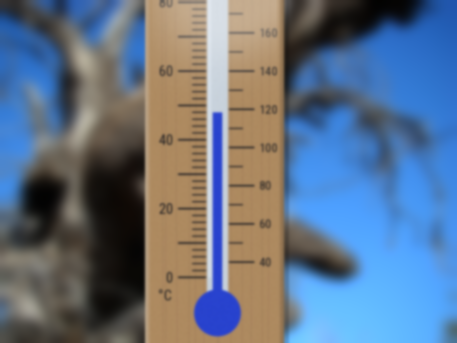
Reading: 48 (°C)
